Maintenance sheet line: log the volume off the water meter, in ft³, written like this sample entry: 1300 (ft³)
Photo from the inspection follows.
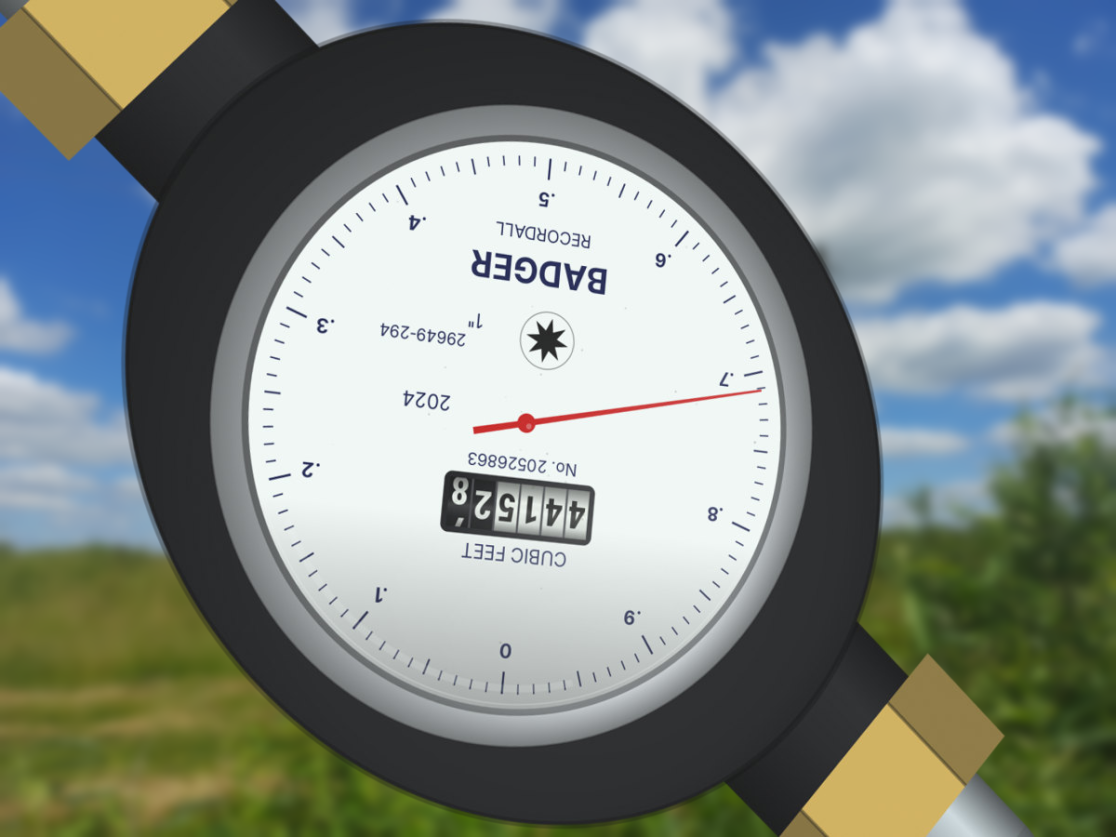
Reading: 441527.71 (ft³)
